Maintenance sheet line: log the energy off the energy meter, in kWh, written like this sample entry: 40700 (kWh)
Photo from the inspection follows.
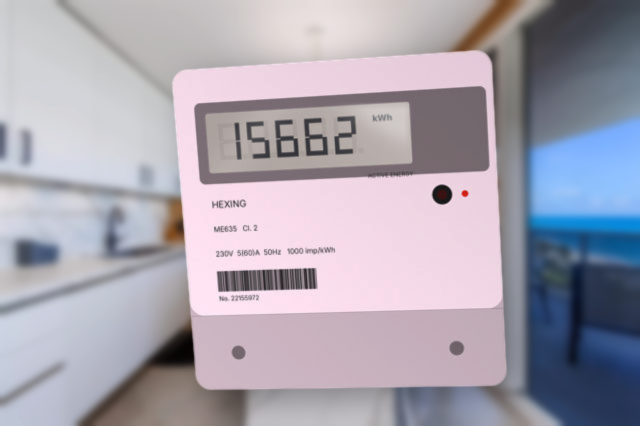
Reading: 15662 (kWh)
